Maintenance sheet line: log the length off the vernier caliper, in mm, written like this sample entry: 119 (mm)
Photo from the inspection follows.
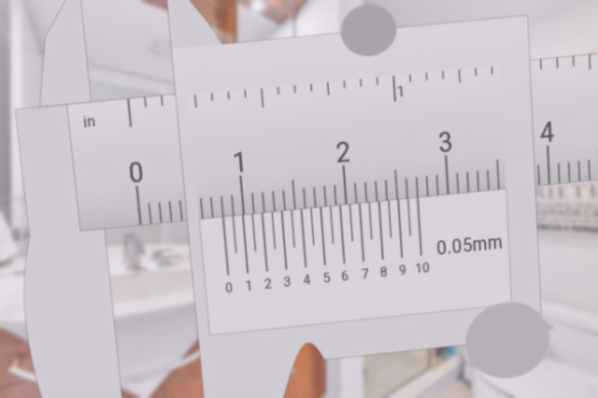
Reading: 8.0 (mm)
